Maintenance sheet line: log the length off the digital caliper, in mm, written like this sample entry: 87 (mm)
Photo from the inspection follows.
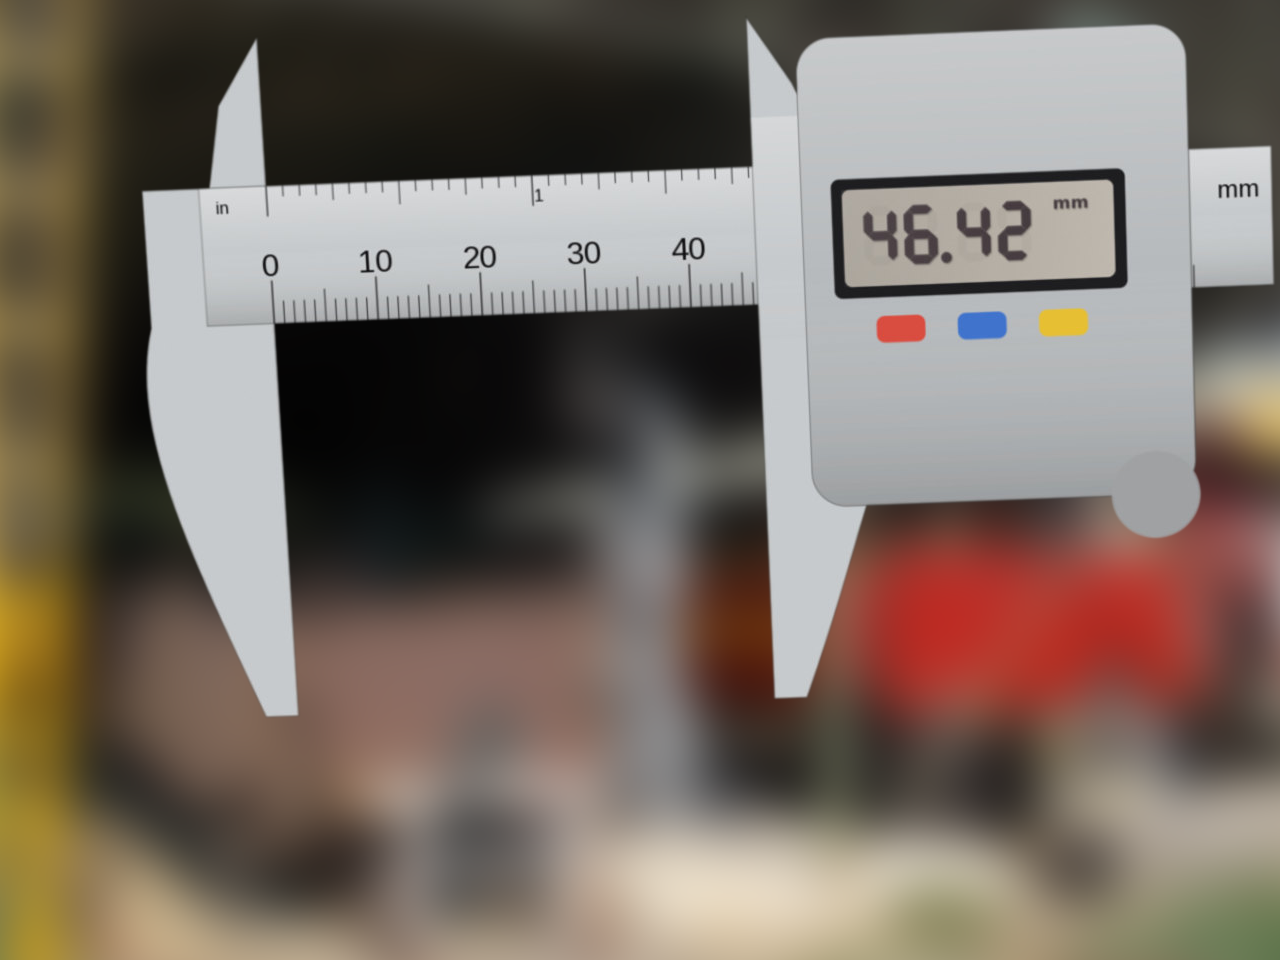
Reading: 46.42 (mm)
